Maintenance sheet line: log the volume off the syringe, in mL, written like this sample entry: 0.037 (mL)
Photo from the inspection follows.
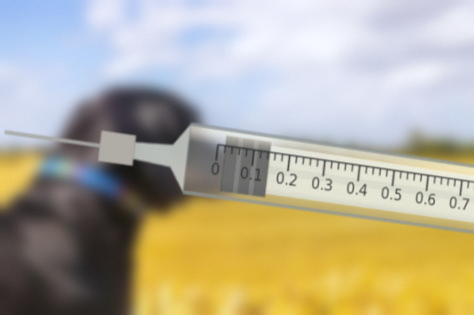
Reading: 0.02 (mL)
